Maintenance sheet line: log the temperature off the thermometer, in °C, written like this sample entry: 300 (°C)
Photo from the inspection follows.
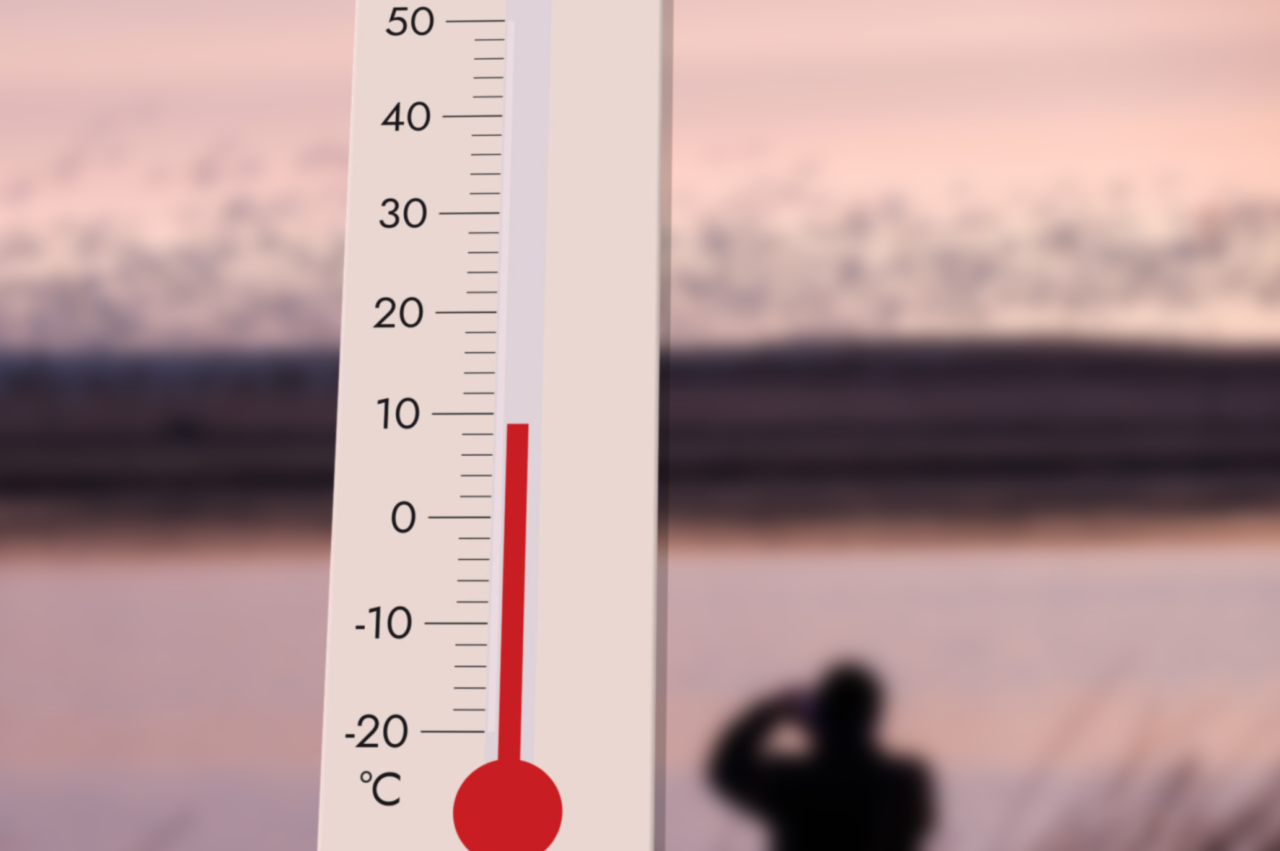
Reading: 9 (°C)
